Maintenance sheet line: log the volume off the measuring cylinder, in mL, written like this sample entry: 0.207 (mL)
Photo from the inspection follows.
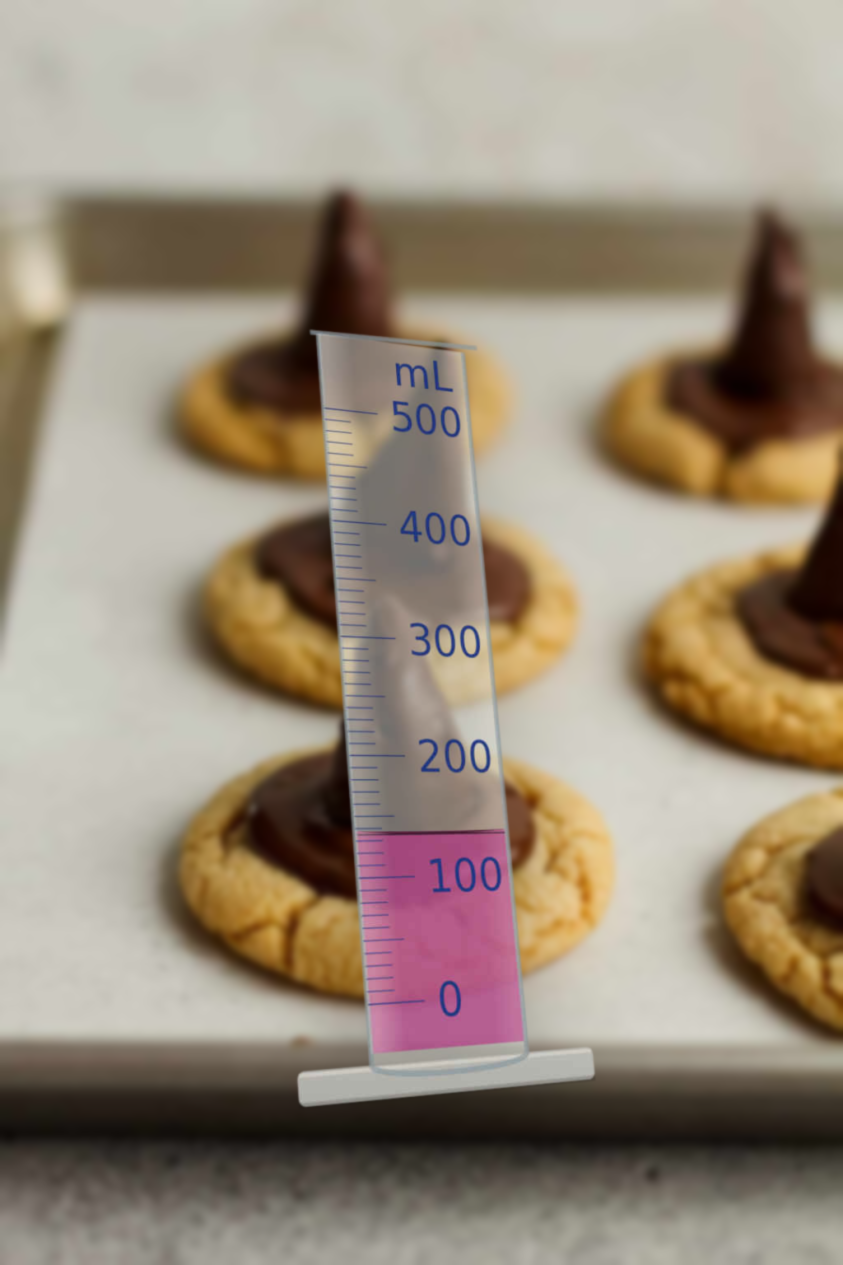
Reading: 135 (mL)
